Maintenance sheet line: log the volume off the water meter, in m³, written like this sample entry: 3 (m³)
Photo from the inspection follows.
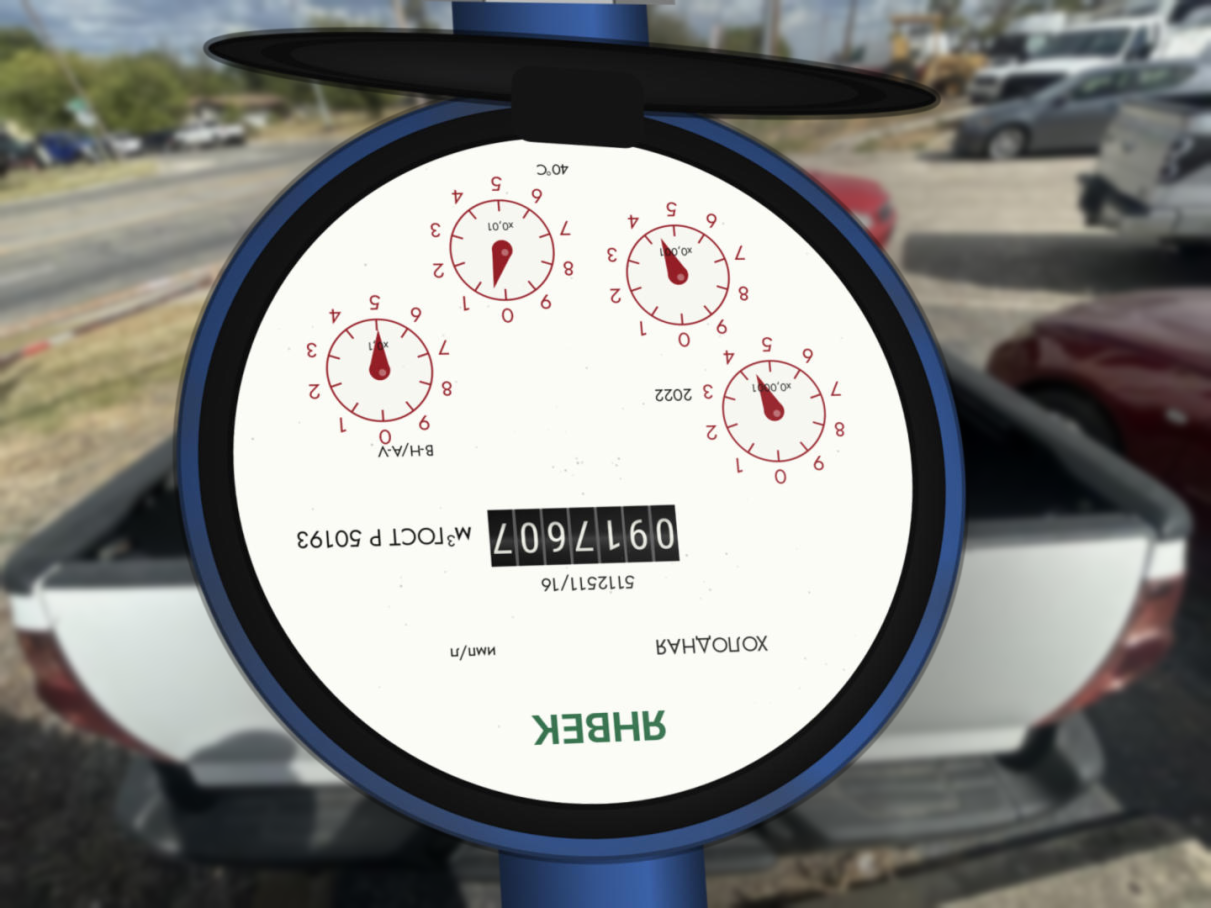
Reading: 917607.5044 (m³)
